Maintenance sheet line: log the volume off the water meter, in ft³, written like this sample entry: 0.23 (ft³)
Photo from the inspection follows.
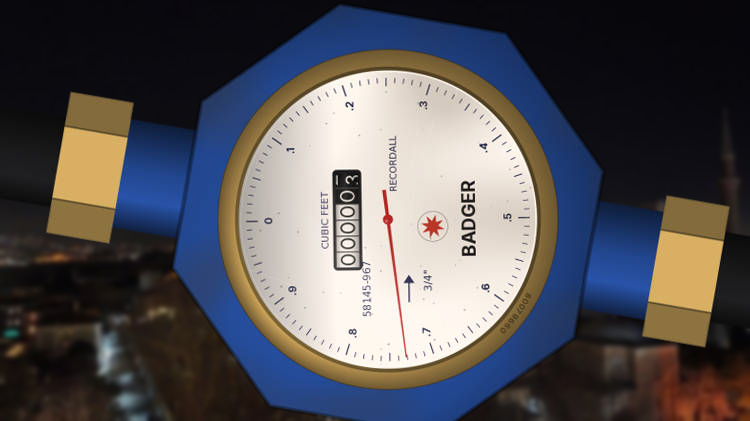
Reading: 2.73 (ft³)
